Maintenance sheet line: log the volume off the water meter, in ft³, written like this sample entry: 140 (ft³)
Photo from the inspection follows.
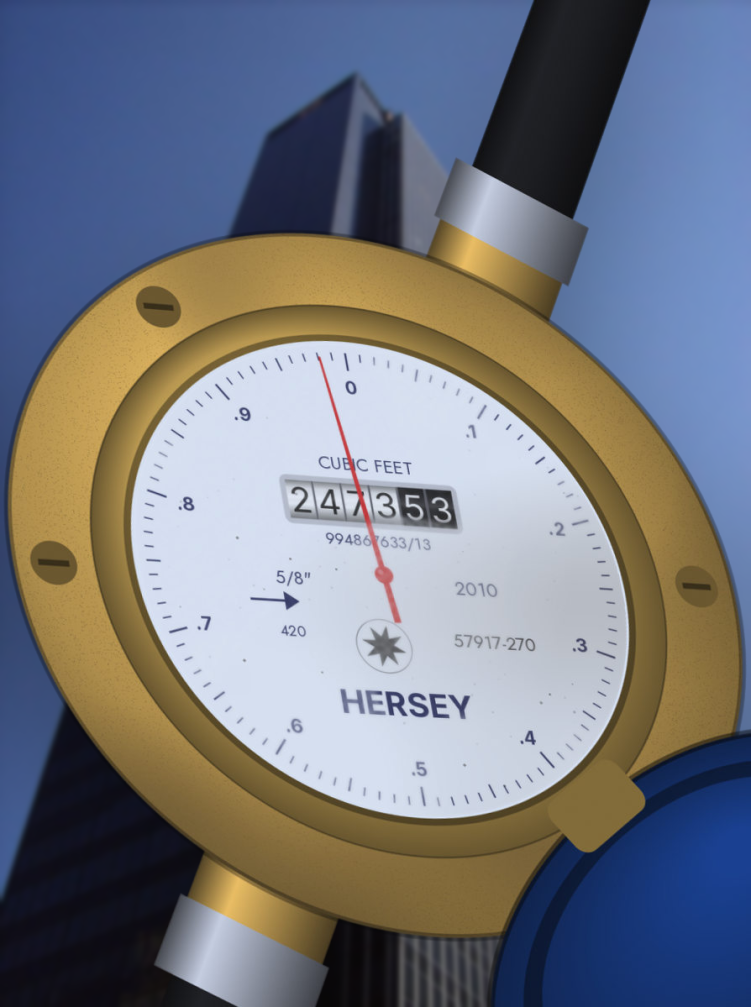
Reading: 247352.98 (ft³)
